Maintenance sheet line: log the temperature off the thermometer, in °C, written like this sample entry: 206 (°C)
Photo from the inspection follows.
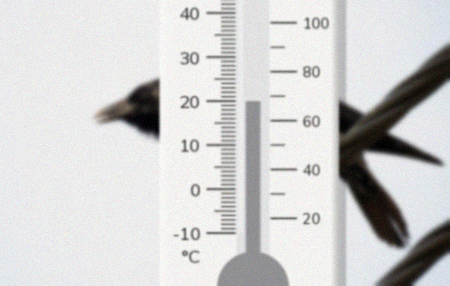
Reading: 20 (°C)
